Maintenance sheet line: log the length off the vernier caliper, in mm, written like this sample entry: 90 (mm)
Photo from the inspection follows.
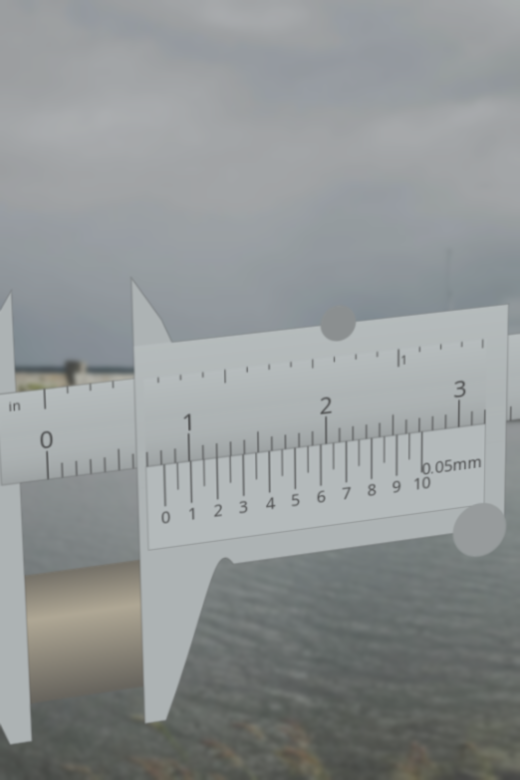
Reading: 8.2 (mm)
